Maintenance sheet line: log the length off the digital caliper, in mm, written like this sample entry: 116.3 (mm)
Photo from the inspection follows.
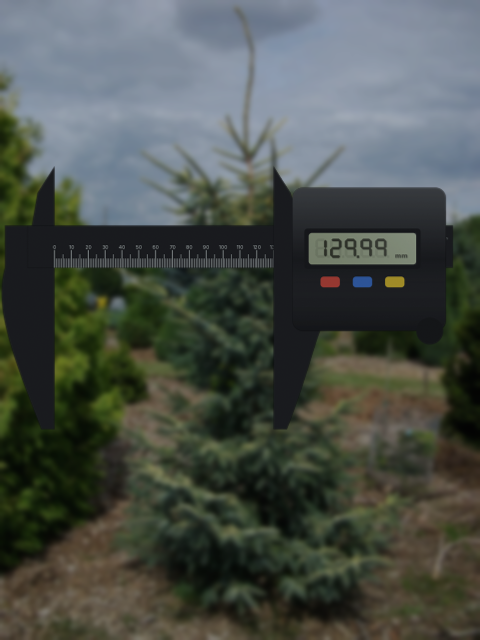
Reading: 129.99 (mm)
